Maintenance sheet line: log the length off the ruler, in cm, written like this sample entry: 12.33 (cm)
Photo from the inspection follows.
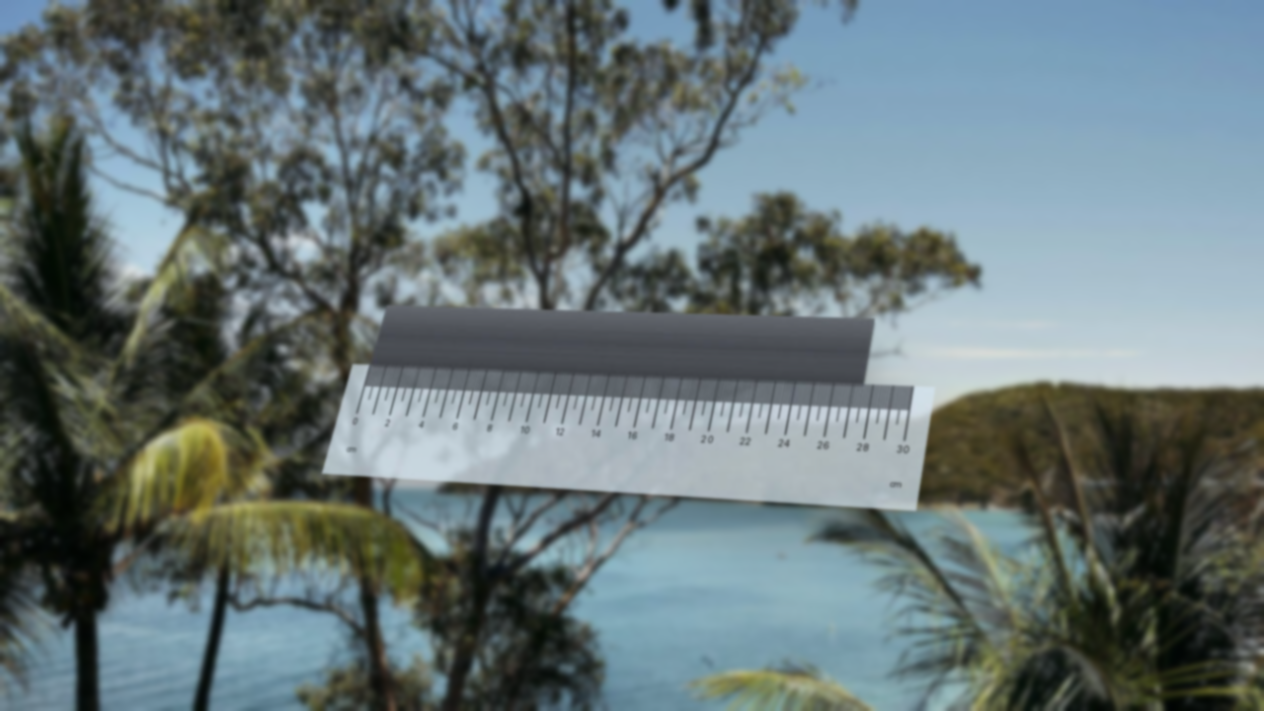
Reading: 27.5 (cm)
